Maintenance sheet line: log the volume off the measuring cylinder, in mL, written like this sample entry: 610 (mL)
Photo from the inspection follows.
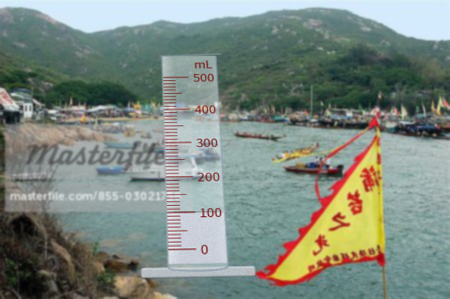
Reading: 100 (mL)
